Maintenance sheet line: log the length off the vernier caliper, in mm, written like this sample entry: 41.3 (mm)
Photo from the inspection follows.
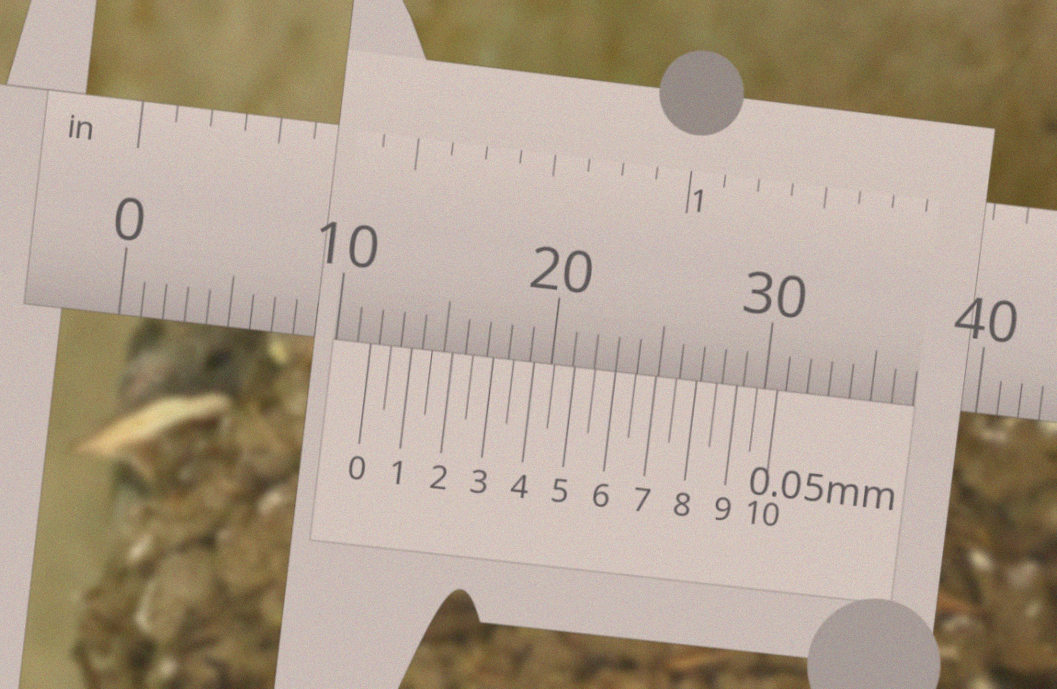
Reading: 11.6 (mm)
